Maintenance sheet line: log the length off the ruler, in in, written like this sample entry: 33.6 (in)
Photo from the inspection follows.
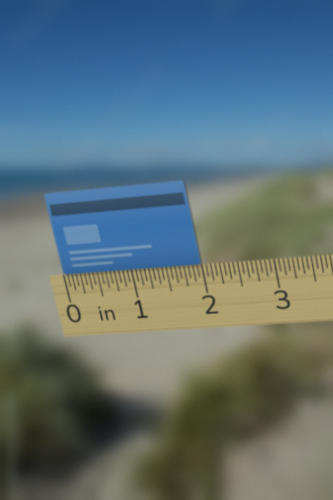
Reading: 2 (in)
